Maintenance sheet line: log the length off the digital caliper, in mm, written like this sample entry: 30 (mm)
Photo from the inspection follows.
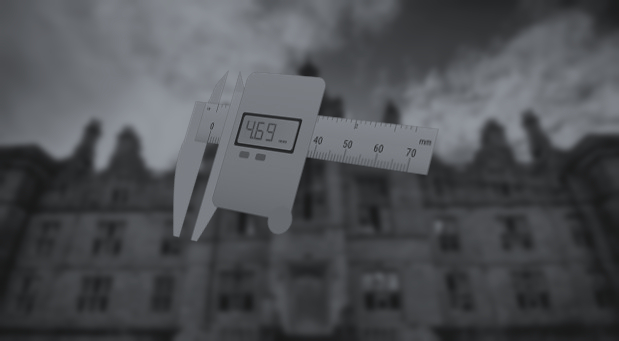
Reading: 4.69 (mm)
